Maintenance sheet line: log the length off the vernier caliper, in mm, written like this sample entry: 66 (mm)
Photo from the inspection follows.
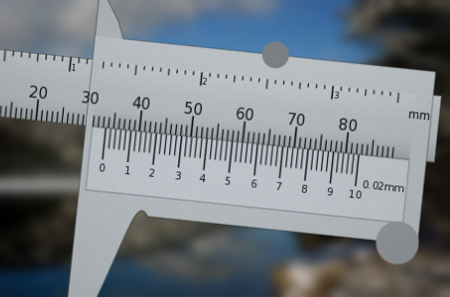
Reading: 33.5 (mm)
